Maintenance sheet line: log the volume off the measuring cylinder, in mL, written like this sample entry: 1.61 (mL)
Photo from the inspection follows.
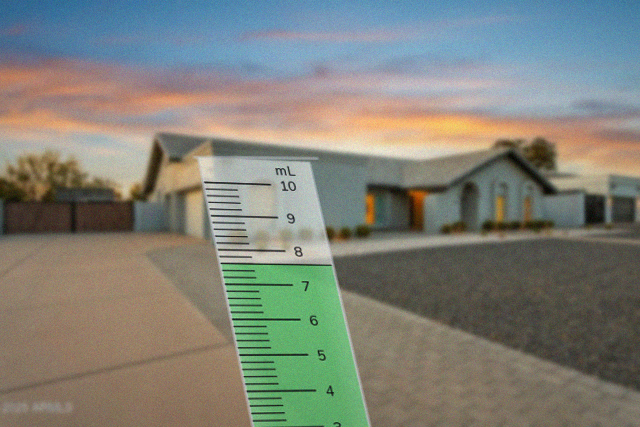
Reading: 7.6 (mL)
